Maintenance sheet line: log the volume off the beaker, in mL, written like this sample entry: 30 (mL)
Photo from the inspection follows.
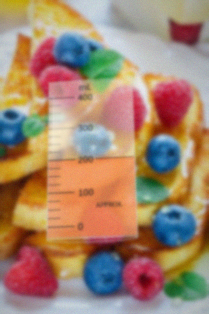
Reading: 200 (mL)
